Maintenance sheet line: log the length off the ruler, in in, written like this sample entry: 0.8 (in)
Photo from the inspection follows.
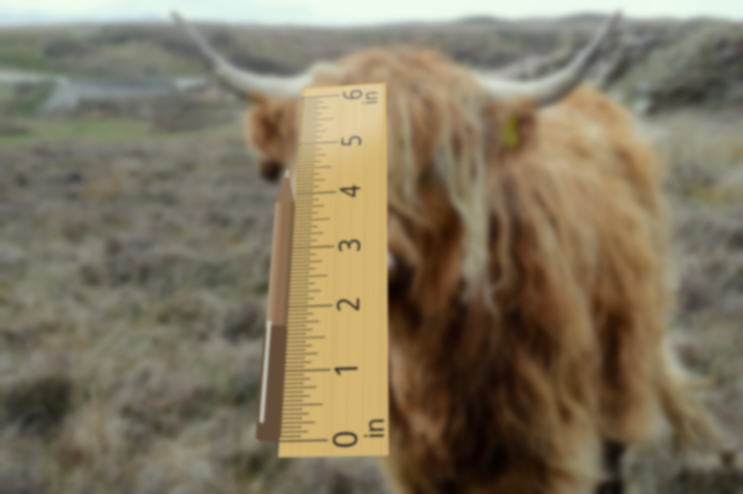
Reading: 4.5 (in)
